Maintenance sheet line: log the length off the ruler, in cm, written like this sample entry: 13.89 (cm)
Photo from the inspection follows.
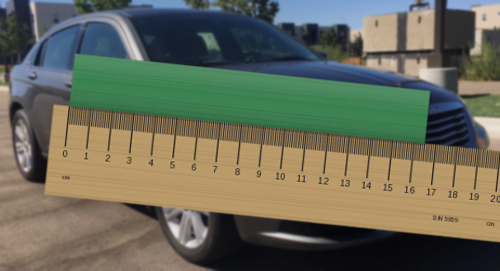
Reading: 16.5 (cm)
